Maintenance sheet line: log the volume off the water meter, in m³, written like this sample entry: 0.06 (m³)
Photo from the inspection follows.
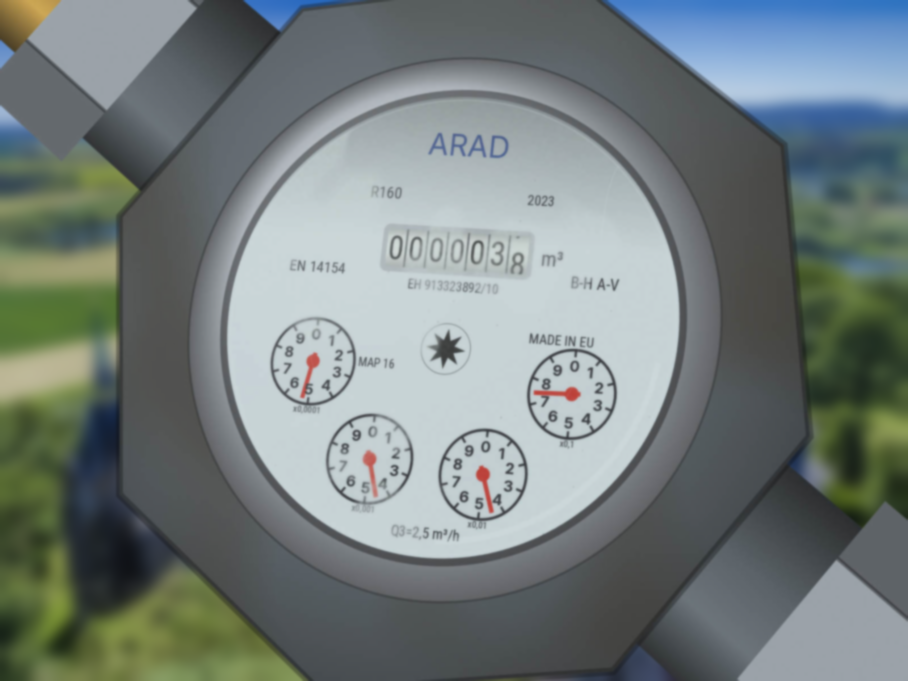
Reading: 37.7445 (m³)
